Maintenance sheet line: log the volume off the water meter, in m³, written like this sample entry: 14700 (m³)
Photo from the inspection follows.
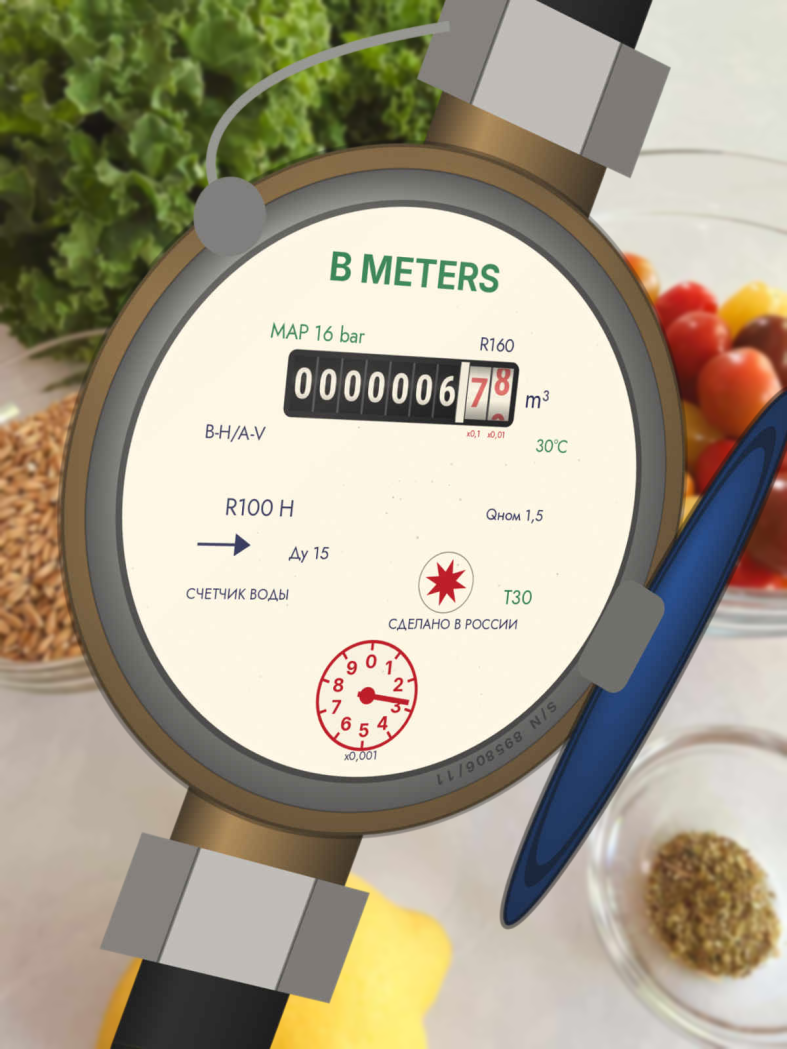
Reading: 6.782 (m³)
